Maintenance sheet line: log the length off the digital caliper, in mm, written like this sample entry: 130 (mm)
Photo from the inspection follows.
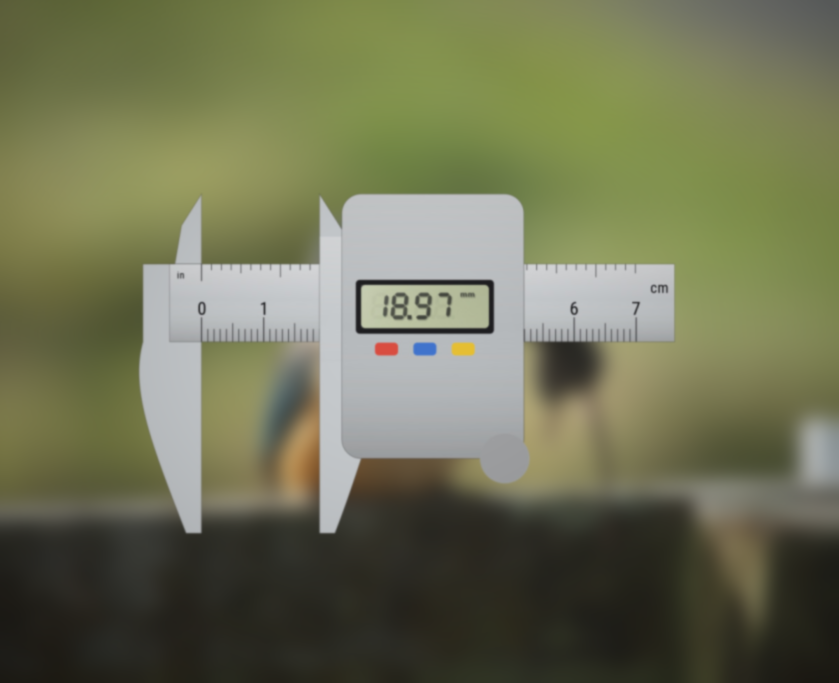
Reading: 18.97 (mm)
